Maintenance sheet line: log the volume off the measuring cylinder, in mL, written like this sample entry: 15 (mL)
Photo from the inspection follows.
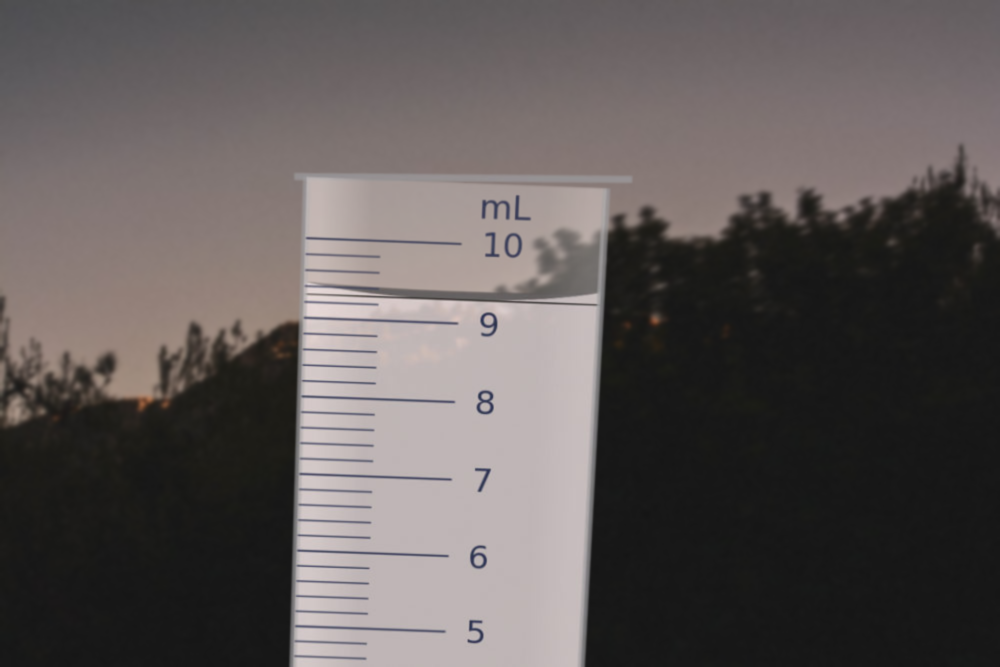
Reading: 9.3 (mL)
